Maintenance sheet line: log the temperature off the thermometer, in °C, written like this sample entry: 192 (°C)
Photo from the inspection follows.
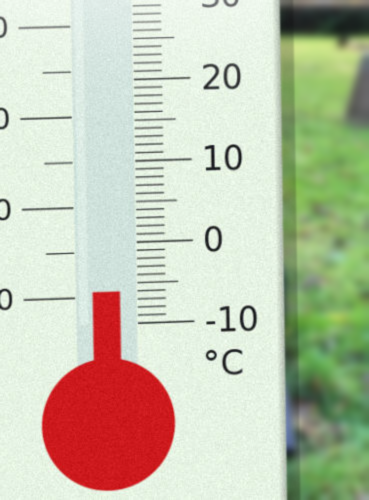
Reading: -6 (°C)
